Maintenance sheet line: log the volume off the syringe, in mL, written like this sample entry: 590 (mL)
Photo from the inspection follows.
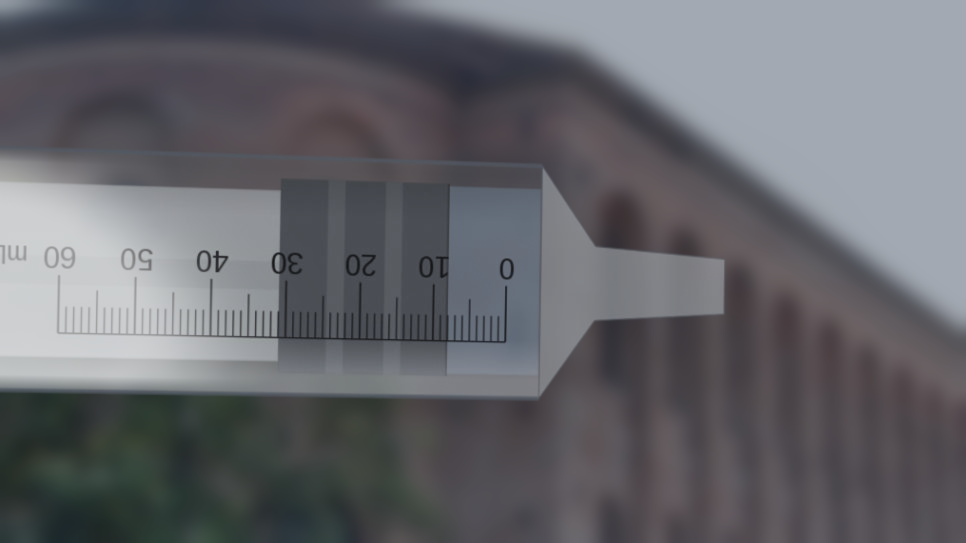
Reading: 8 (mL)
